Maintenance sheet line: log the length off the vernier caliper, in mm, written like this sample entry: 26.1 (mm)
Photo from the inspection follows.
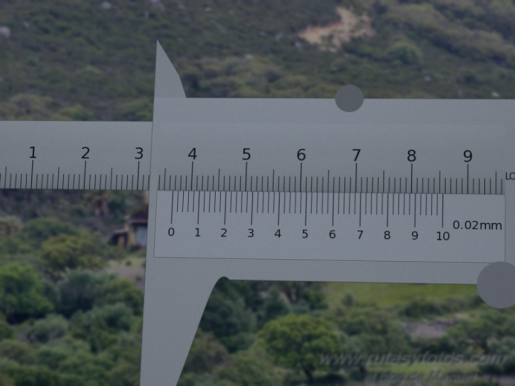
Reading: 36.6 (mm)
